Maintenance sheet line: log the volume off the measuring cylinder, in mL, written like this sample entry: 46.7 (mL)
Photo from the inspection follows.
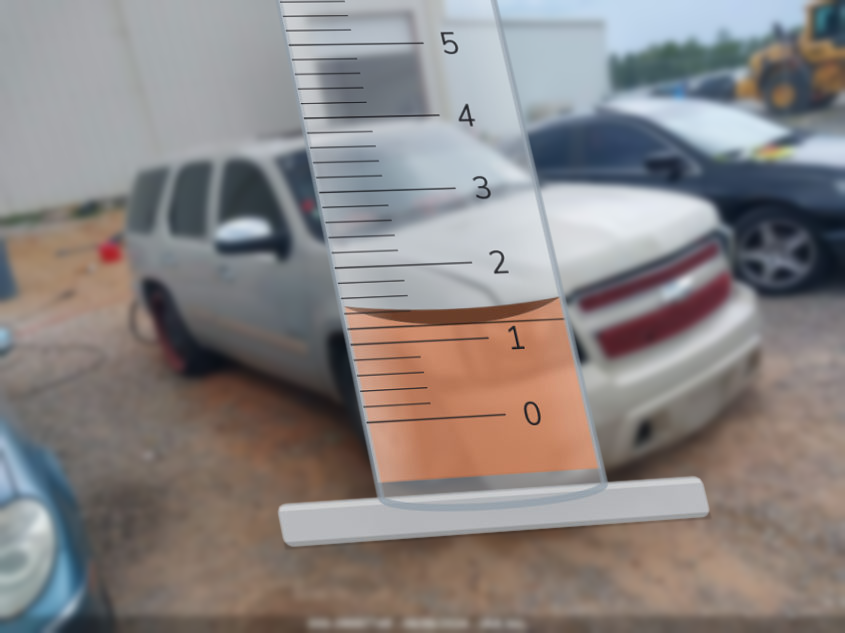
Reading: 1.2 (mL)
